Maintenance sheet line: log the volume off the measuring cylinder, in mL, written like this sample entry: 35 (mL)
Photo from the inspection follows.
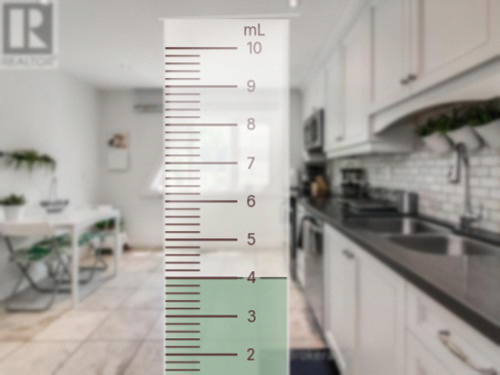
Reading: 4 (mL)
